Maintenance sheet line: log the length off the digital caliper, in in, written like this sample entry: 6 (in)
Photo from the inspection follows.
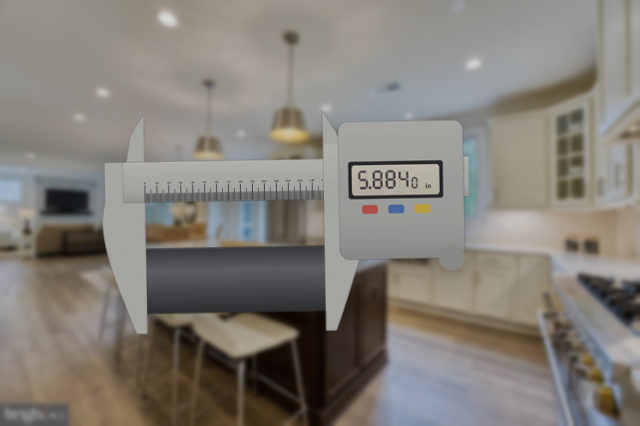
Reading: 5.8840 (in)
